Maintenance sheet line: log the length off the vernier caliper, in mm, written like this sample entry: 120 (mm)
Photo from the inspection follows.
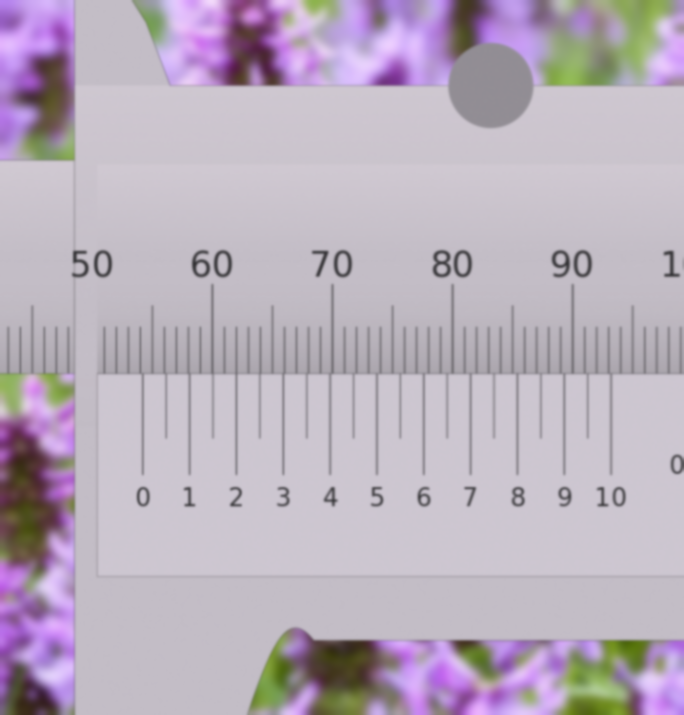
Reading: 54.2 (mm)
